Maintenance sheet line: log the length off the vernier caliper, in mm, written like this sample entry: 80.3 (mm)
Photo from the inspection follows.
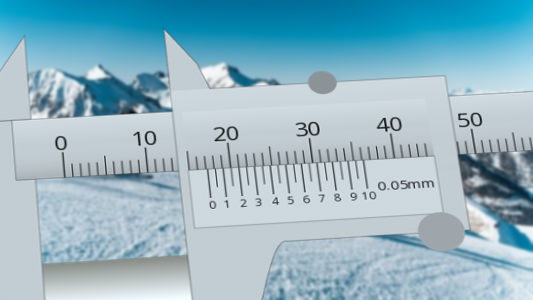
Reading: 17.2 (mm)
